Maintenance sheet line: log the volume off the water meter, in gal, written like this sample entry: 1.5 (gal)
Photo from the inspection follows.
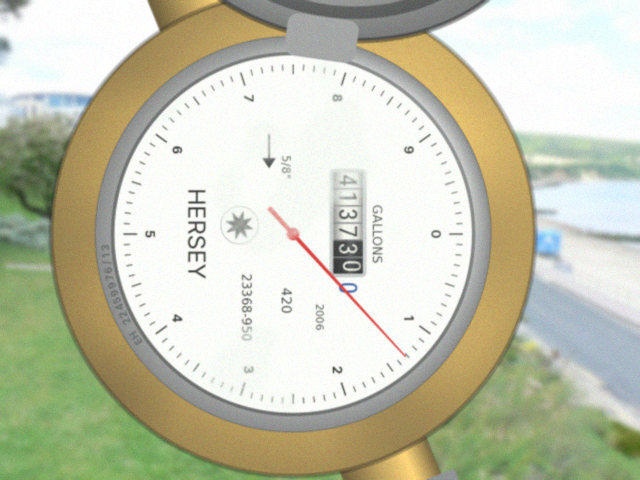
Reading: 4137301.3 (gal)
